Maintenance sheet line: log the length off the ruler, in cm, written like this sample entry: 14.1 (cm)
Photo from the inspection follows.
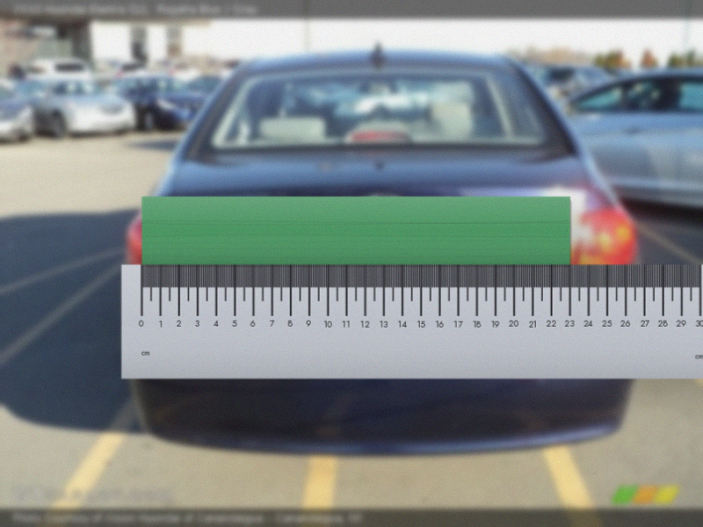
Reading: 23 (cm)
